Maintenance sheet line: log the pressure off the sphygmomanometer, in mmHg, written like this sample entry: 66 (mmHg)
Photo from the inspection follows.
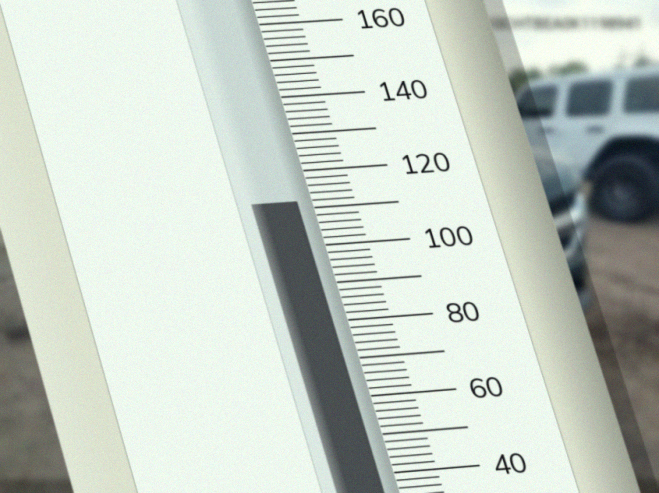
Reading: 112 (mmHg)
